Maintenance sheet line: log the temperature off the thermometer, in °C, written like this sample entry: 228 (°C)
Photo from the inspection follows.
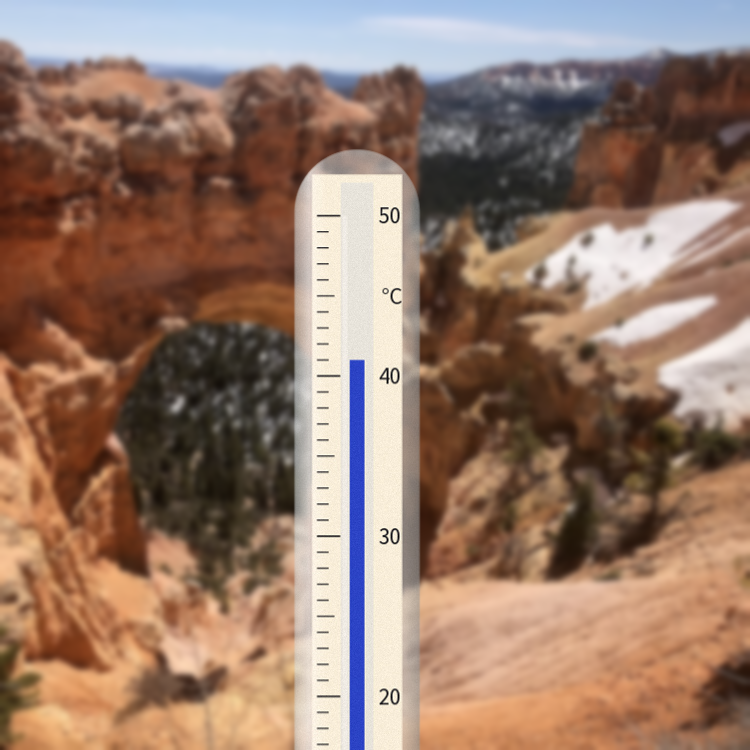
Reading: 41 (°C)
